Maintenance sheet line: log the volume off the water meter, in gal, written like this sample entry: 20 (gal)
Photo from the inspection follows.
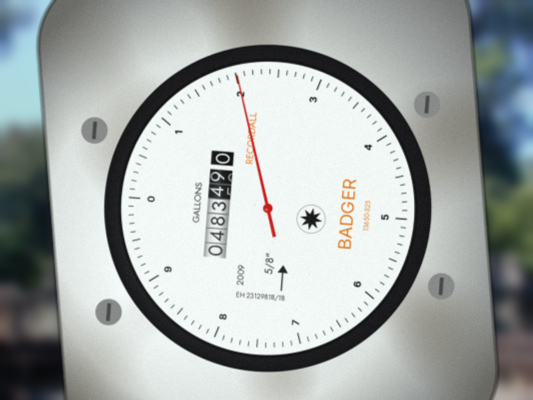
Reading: 483492.0 (gal)
